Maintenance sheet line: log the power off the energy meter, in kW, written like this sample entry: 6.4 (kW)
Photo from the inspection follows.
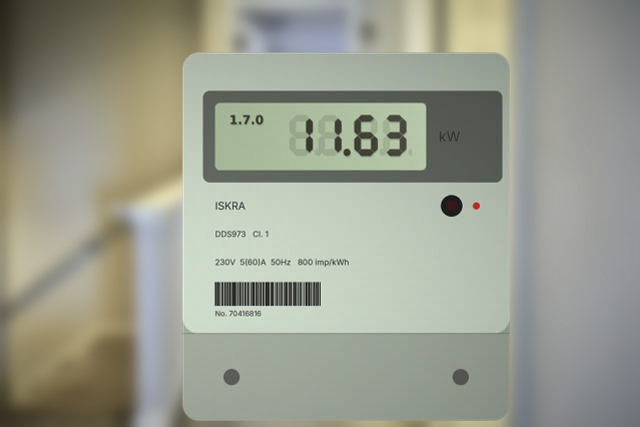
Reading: 11.63 (kW)
